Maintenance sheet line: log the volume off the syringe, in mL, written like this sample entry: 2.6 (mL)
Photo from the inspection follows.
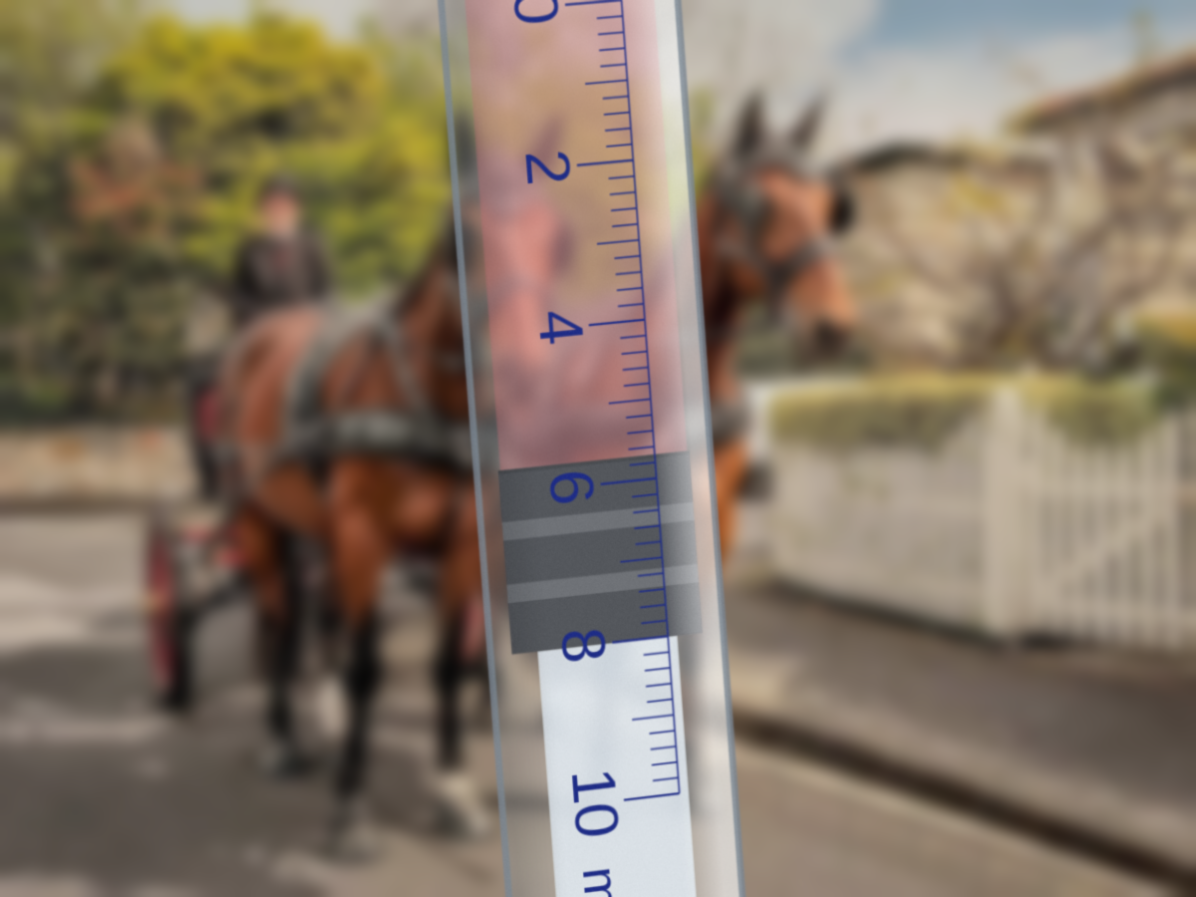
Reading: 5.7 (mL)
